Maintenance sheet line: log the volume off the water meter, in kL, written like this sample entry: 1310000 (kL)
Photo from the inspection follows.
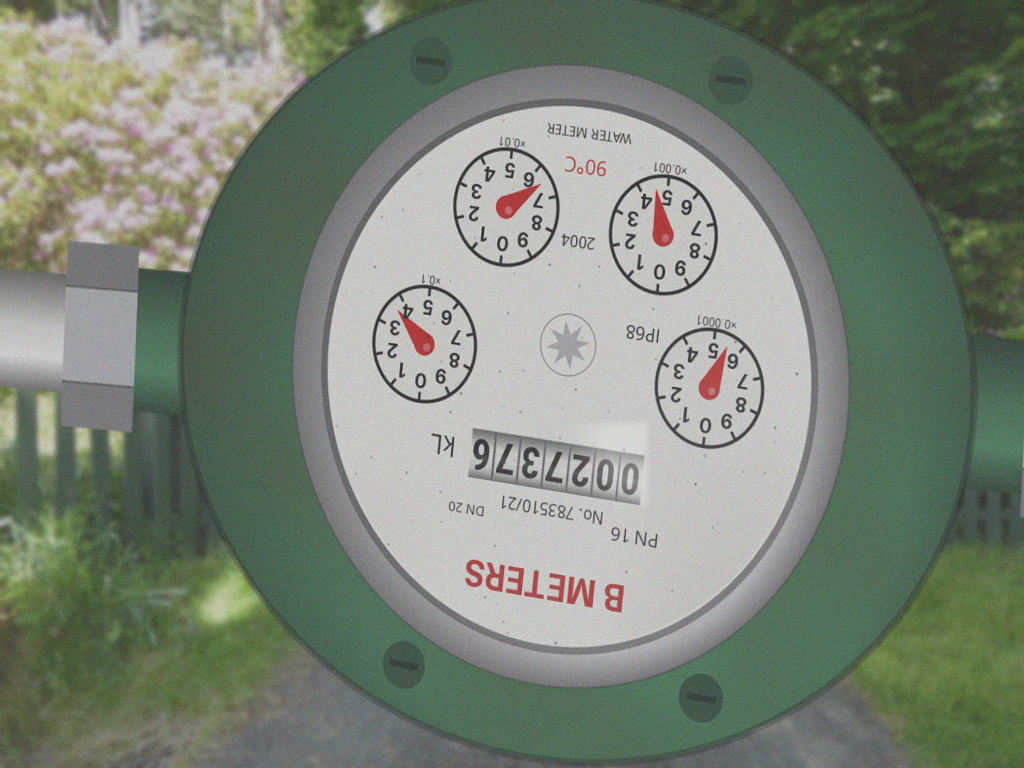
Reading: 27376.3645 (kL)
